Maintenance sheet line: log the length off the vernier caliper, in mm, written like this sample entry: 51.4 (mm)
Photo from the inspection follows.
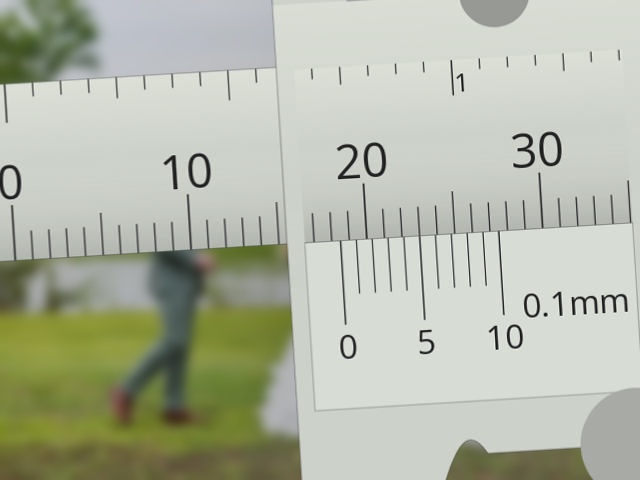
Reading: 18.5 (mm)
